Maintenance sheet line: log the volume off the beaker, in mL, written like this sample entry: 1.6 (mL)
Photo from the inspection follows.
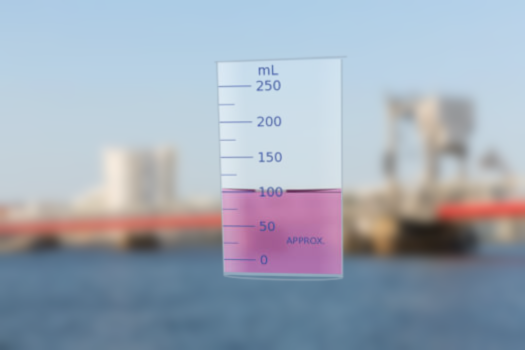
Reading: 100 (mL)
